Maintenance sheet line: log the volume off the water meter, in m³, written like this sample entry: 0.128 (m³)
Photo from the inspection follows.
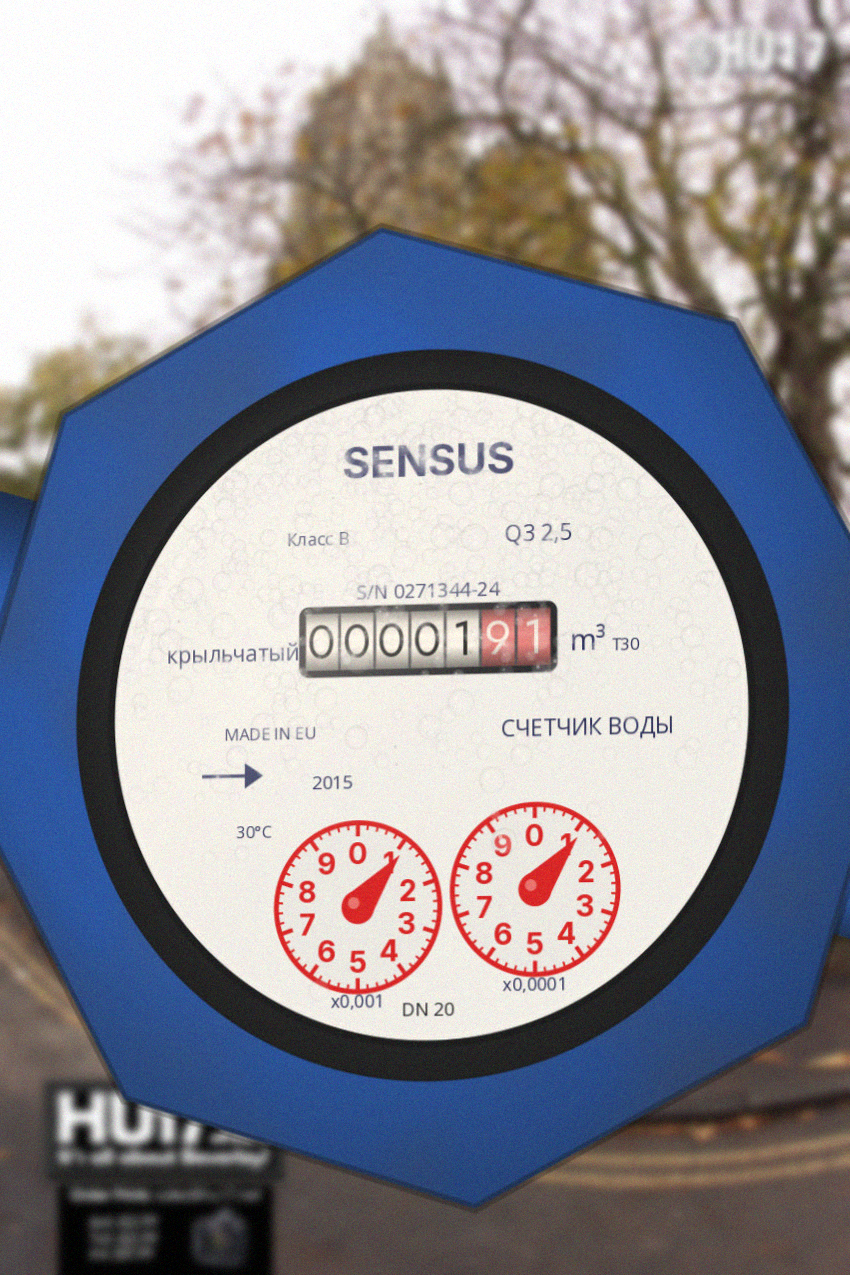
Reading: 1.9111 (m³)
